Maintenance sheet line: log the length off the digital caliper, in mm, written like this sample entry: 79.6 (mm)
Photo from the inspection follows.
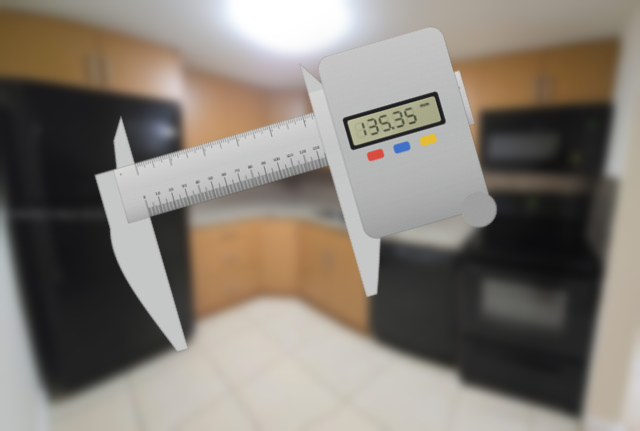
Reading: 135.35 (mm)
